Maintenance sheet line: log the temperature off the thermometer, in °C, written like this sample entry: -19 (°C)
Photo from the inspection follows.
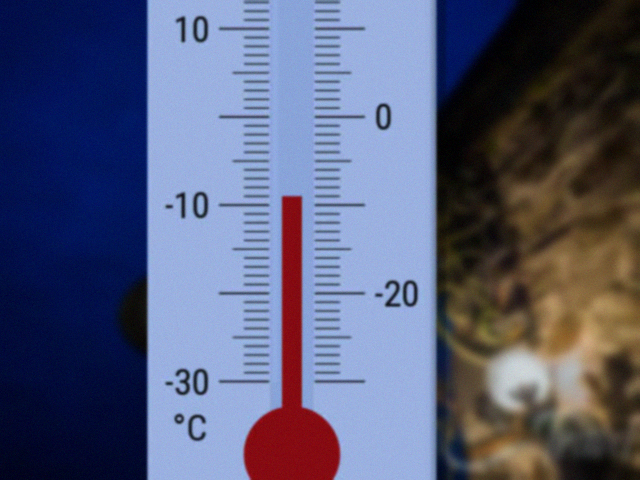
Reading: -9 (°C)
